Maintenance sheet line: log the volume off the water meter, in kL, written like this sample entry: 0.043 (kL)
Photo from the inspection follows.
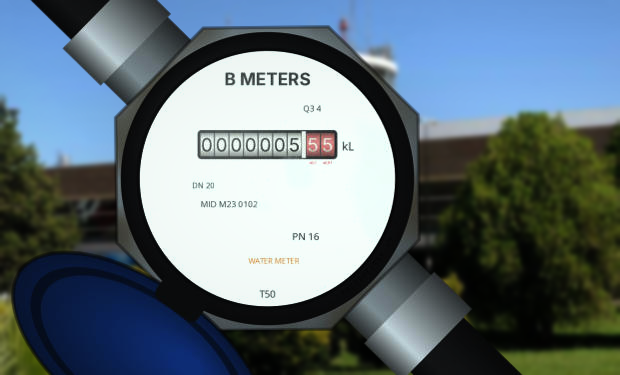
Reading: 5.55 (kL)
